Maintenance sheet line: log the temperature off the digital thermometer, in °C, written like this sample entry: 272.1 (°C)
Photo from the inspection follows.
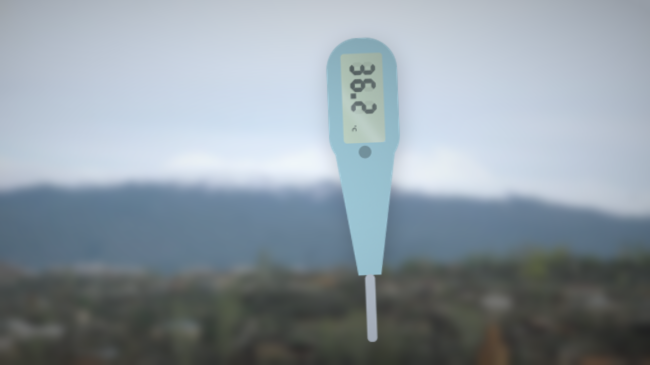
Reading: 36.2 (°C)
